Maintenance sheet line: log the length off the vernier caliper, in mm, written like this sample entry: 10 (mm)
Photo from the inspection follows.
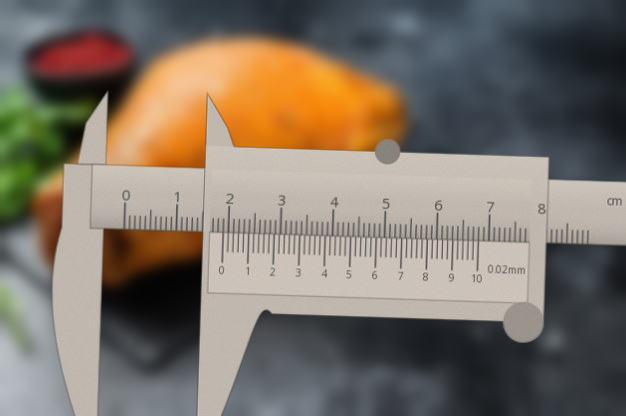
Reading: 19.0 (mm)
